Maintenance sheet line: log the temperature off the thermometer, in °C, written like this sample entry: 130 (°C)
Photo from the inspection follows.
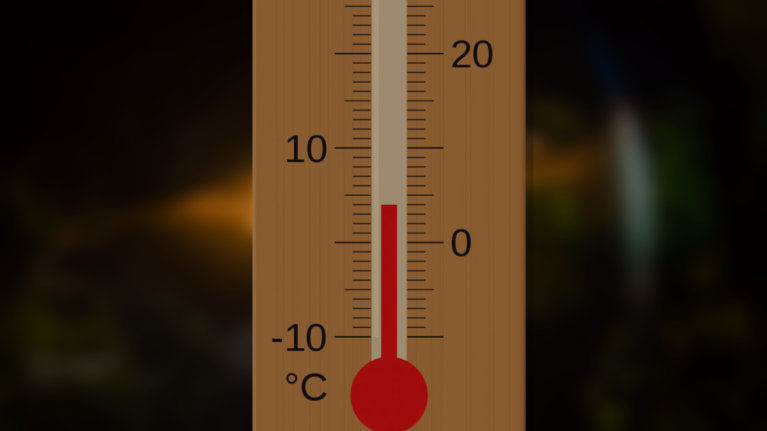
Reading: 4 (°C)
